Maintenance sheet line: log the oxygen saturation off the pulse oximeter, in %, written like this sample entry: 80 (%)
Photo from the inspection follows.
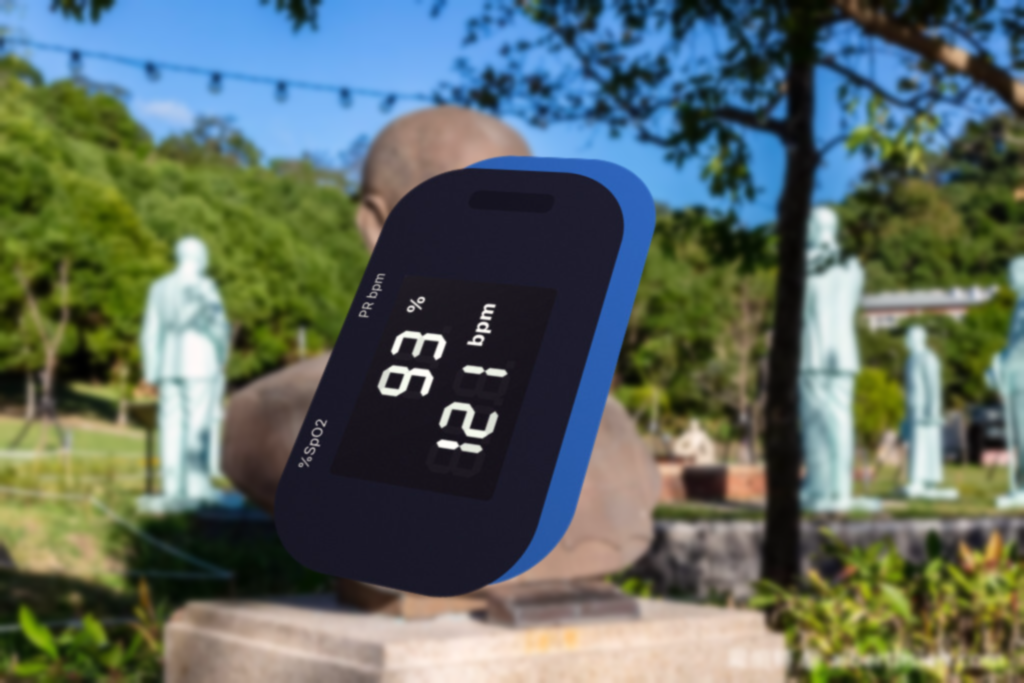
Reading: 93 (%)
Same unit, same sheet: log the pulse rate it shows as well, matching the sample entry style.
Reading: 121 (bpm)
